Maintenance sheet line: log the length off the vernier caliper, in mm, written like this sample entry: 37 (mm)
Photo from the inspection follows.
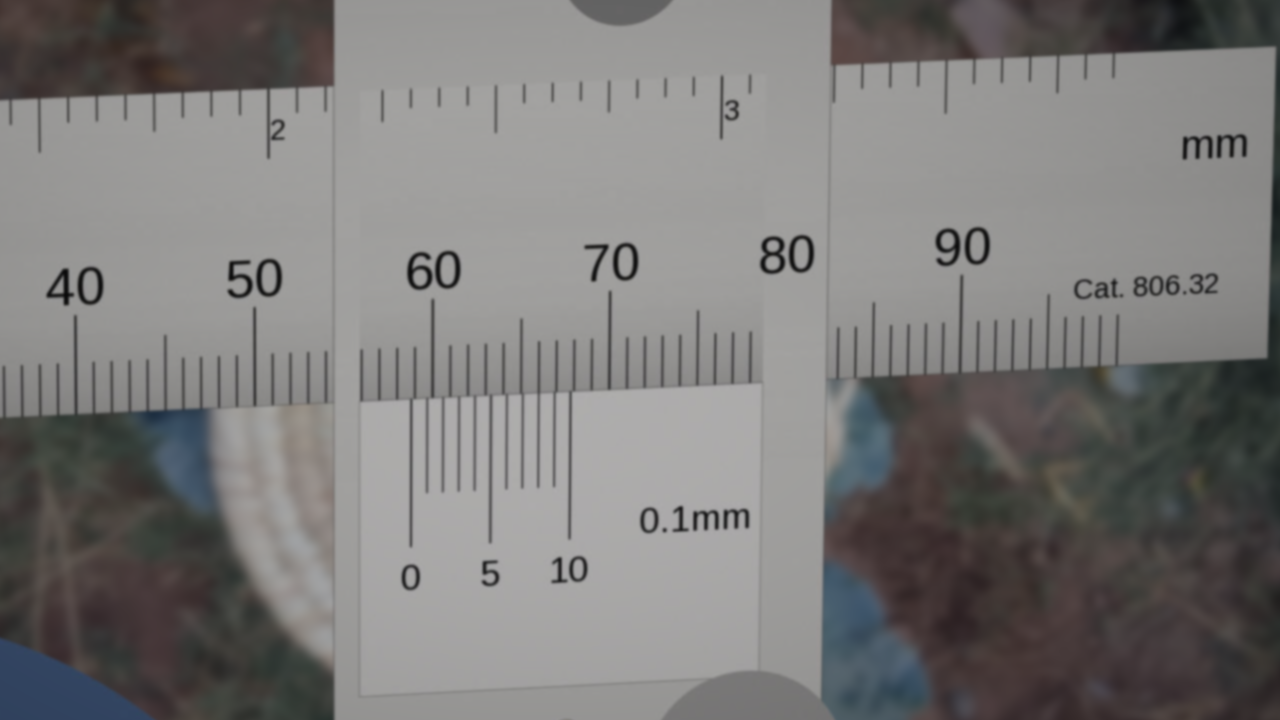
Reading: 58.8 (mm)
